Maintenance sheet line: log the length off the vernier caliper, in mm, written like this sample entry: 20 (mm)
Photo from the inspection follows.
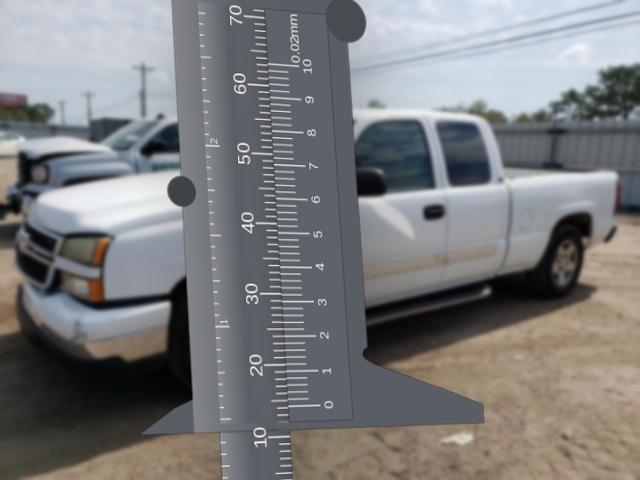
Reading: 14.2 (mm)
